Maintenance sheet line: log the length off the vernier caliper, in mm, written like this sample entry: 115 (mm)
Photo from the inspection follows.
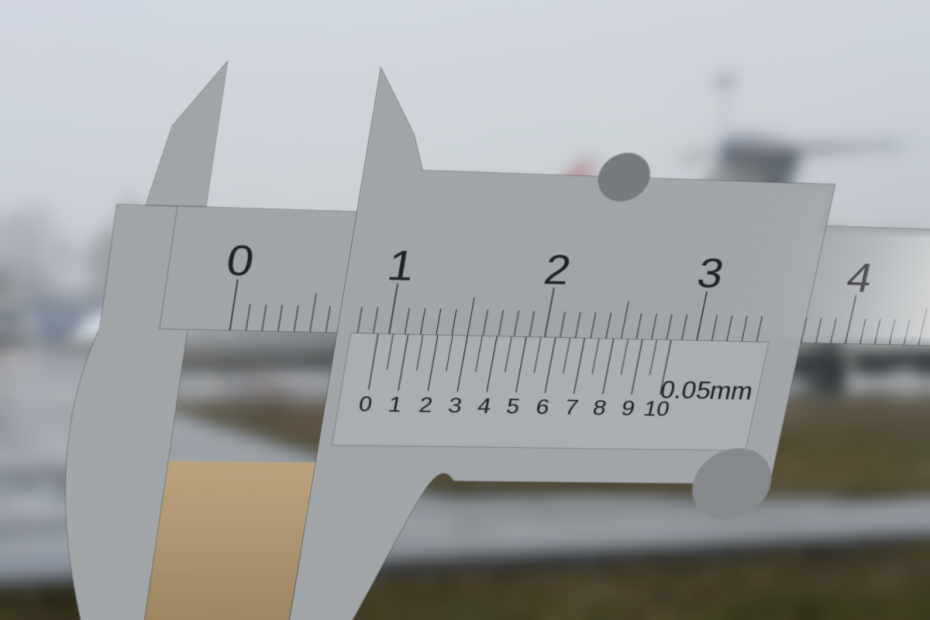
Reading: 9.3 (mm)
